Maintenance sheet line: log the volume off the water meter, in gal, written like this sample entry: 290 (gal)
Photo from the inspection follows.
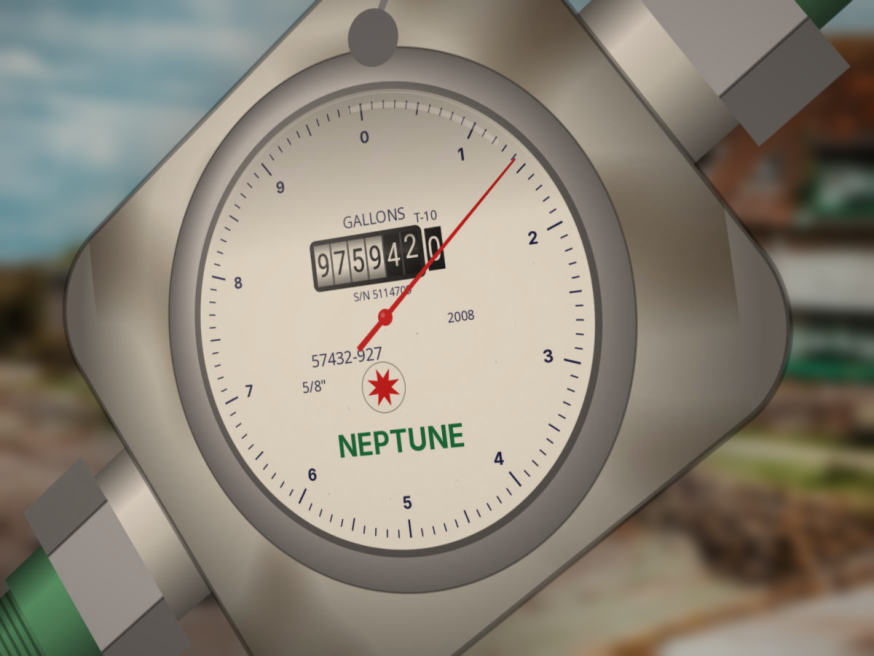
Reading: 9759421.4 (gal)
